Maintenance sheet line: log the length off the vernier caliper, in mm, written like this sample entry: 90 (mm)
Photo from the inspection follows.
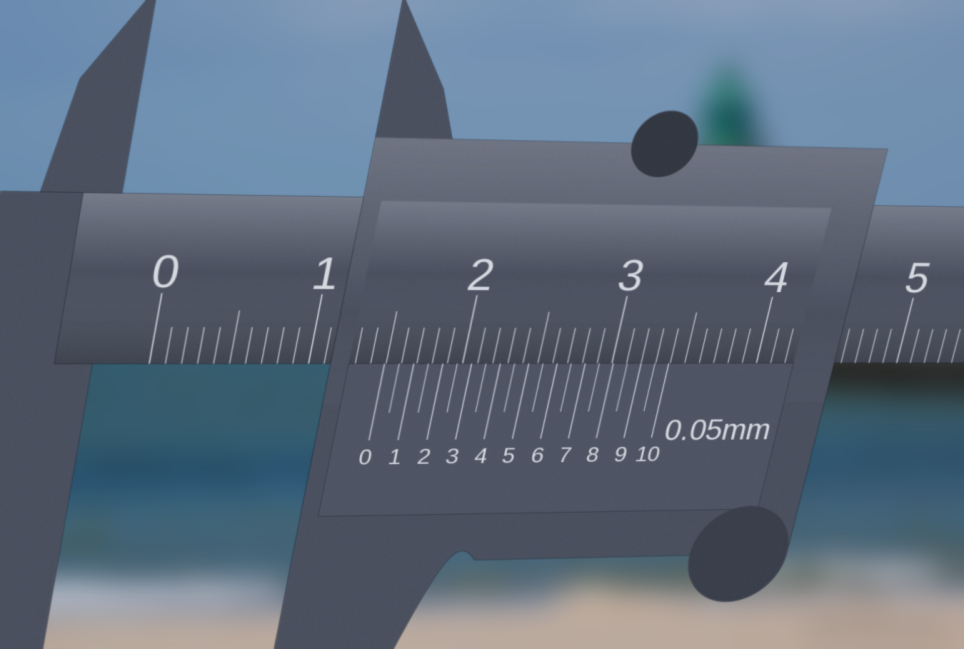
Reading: 14.9 (mm)
